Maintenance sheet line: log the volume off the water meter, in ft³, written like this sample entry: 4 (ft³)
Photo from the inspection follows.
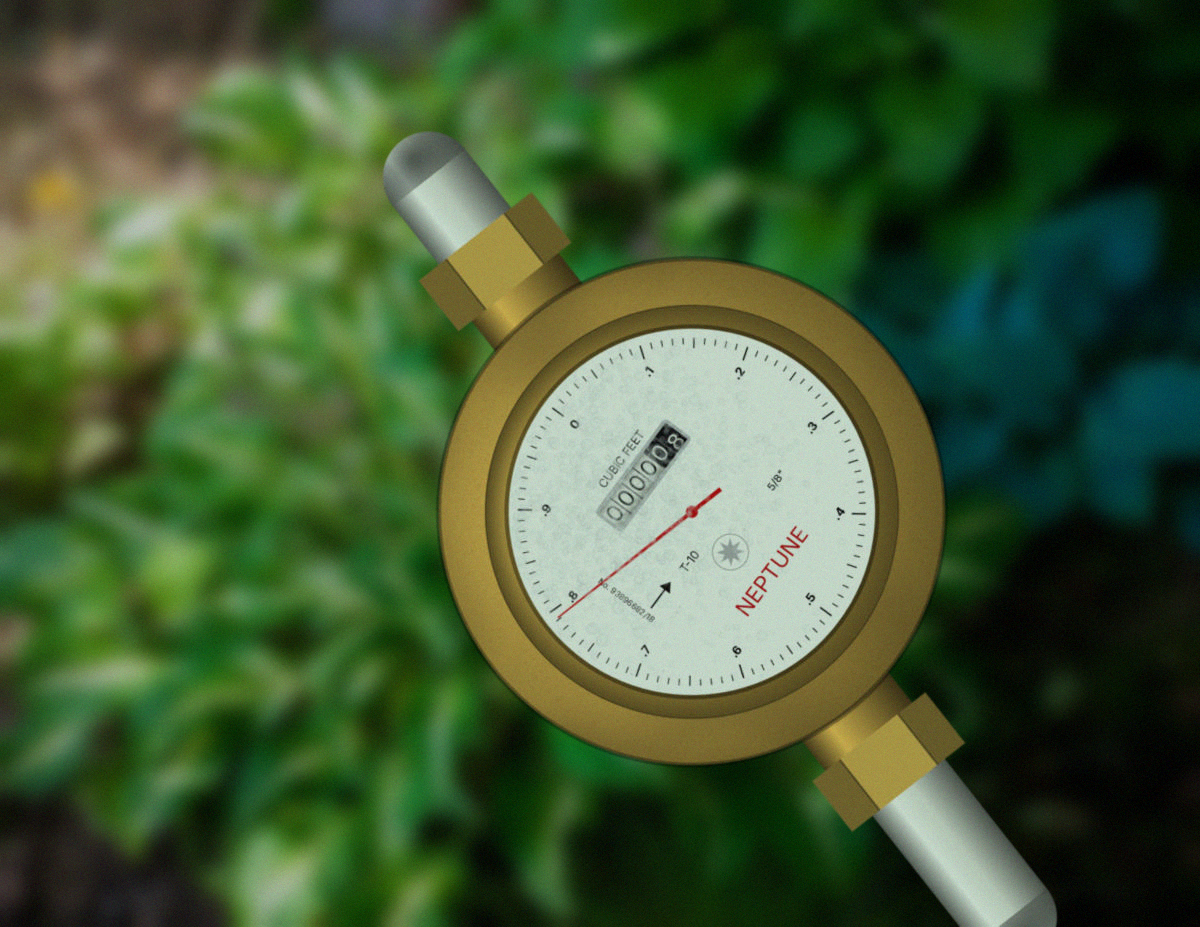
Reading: 7.79 (ft³)
